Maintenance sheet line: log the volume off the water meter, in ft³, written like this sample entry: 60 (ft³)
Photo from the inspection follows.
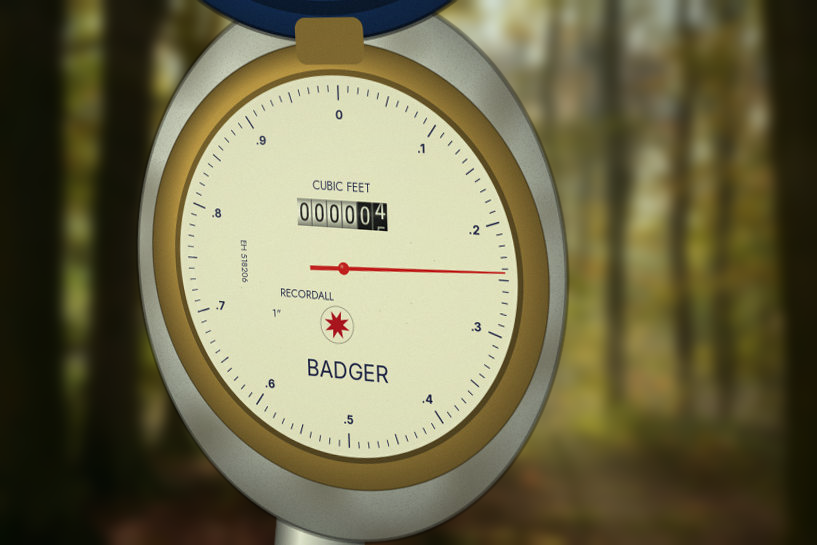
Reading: 4.24 (ft³)
